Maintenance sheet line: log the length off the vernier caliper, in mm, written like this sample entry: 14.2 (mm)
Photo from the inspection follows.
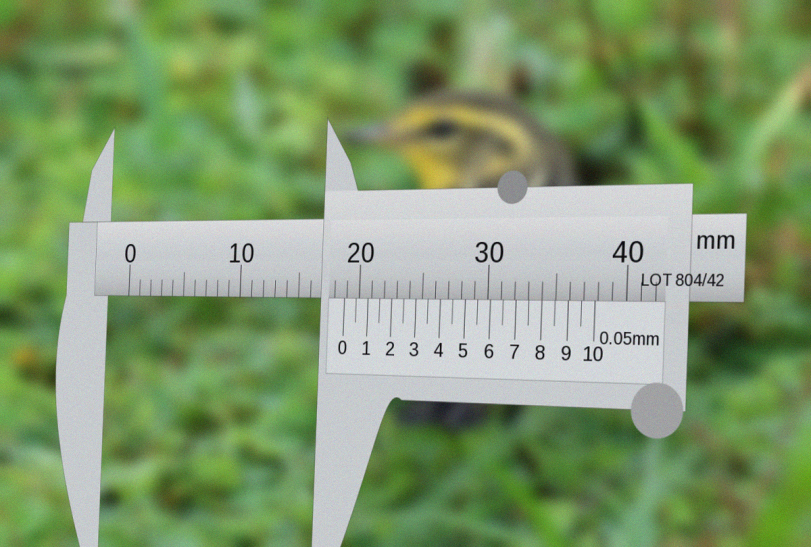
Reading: 18.8 (mm)
